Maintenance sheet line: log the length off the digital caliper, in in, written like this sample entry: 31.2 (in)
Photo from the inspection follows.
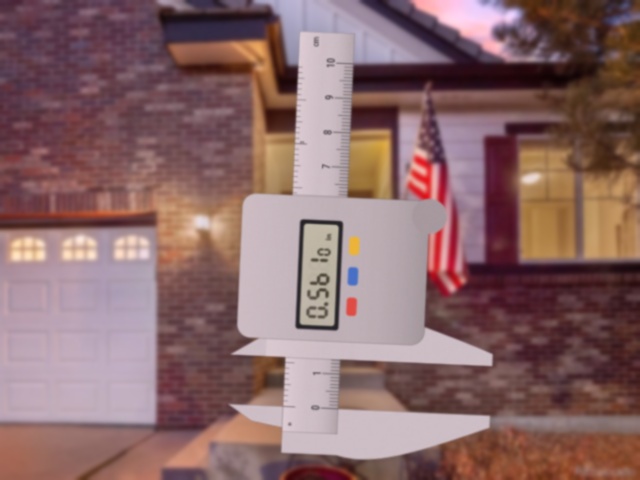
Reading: 0.5610 (in)
